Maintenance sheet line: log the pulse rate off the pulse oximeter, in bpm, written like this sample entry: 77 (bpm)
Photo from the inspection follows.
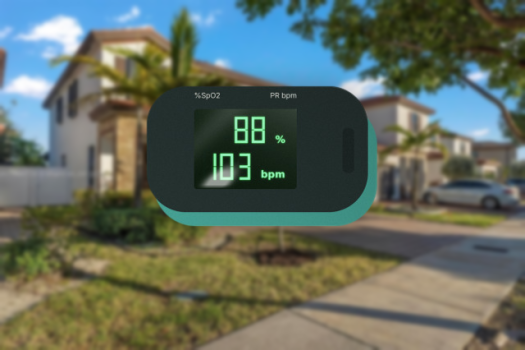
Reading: 103 (bpm)
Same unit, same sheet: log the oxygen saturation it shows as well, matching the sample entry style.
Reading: 88 (%)
